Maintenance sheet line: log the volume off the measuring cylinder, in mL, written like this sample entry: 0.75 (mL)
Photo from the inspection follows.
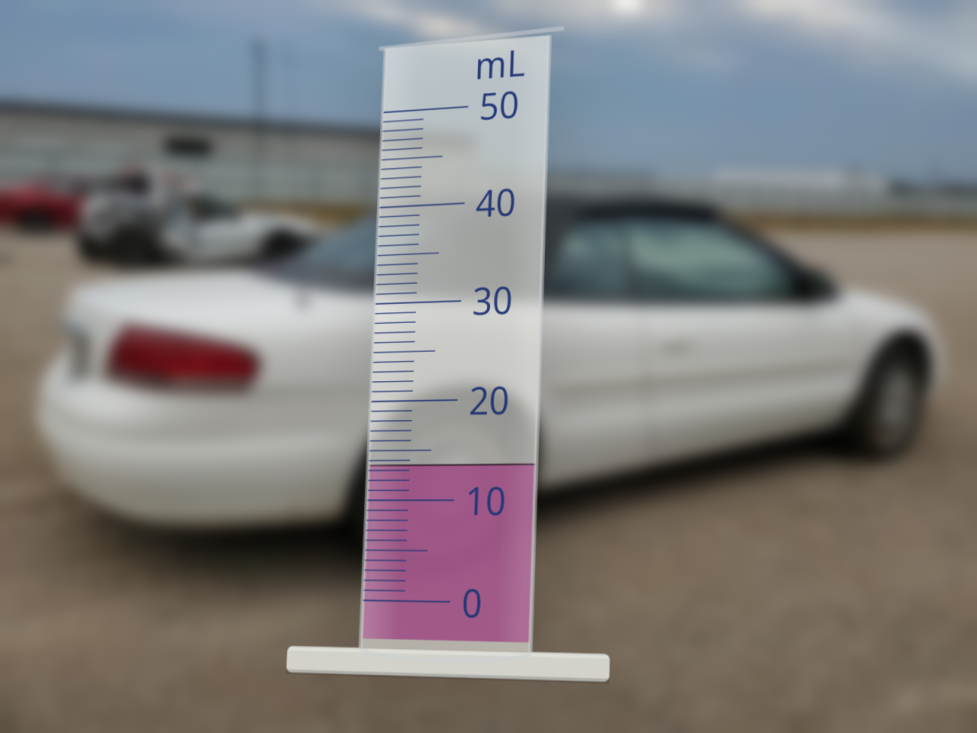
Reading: 13.5 (mL)
